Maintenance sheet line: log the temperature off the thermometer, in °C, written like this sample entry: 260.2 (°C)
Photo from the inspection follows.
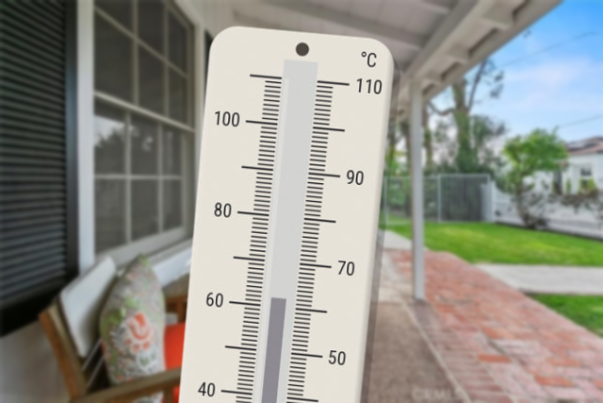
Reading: 62 (°C)
